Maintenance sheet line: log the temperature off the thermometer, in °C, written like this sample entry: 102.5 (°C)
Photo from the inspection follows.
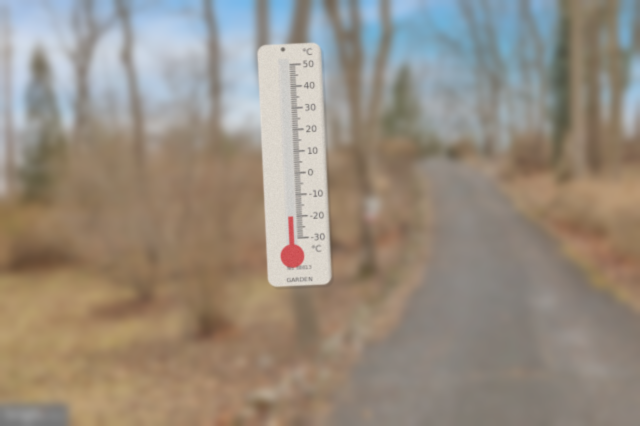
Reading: -20 (°C)
